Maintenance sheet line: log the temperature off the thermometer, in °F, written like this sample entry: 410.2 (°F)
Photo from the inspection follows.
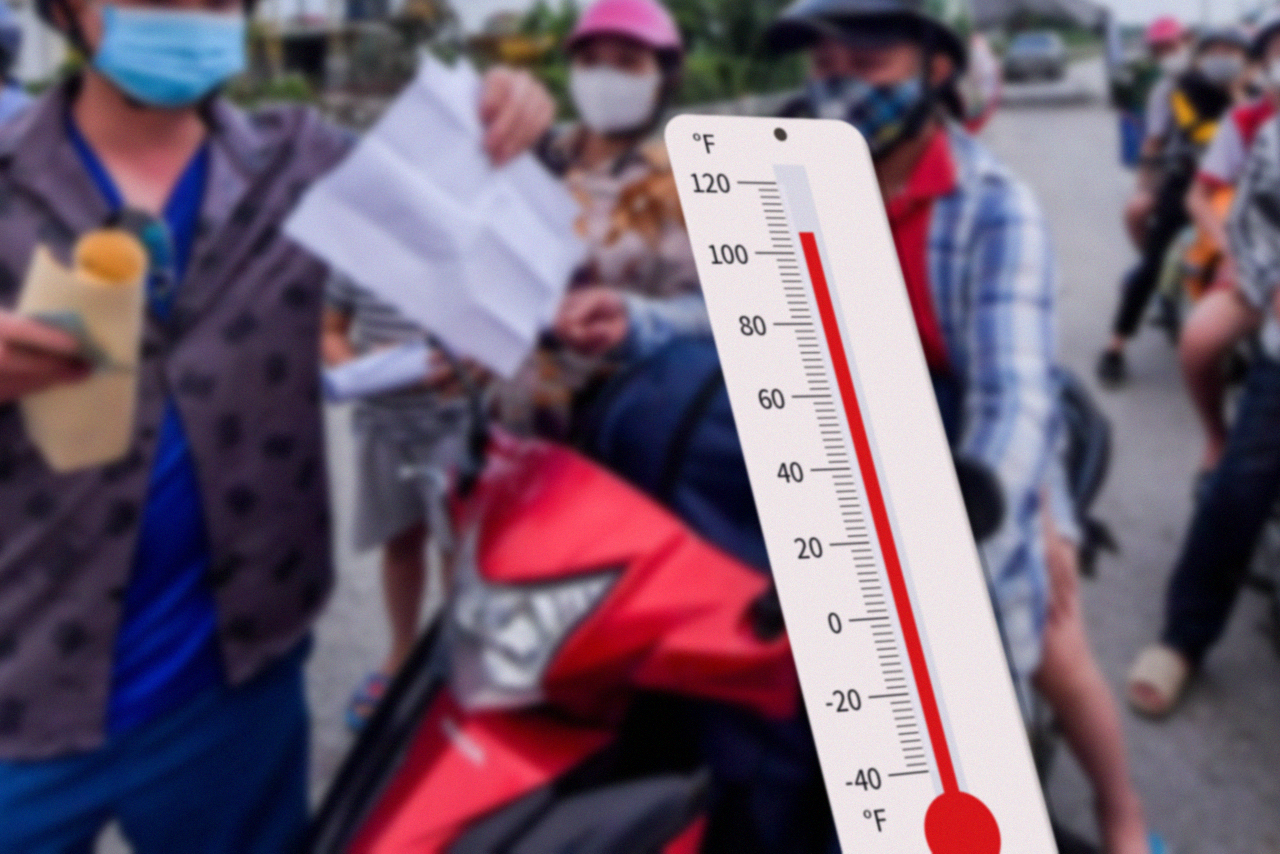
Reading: 106 (°F)
